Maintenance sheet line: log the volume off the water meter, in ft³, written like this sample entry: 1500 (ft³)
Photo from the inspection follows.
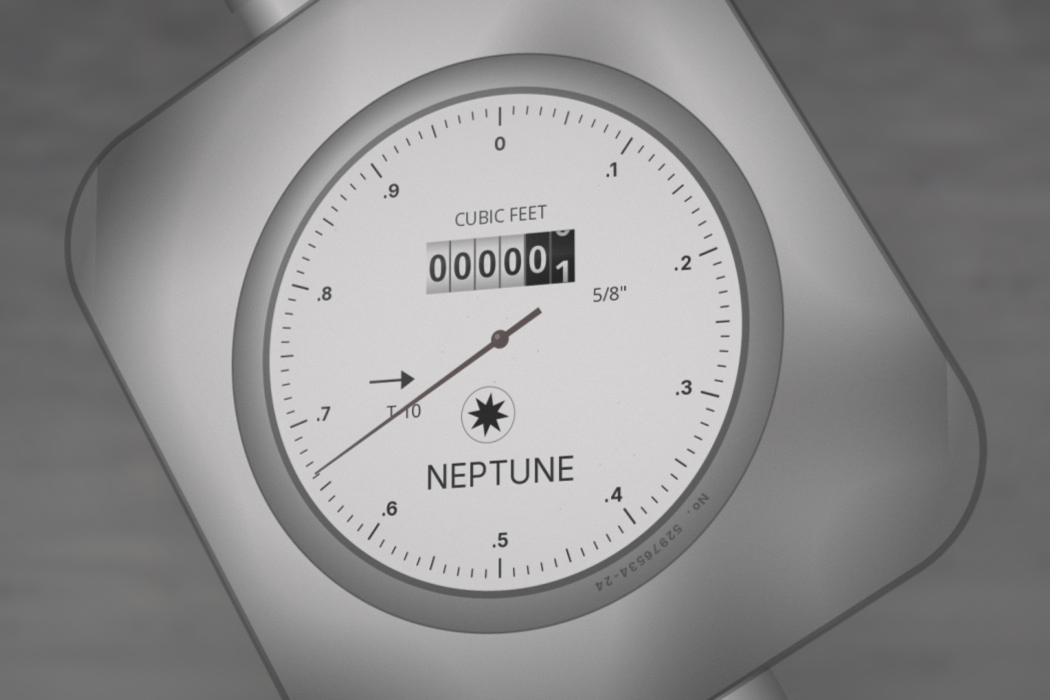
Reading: 0.66 (ft³)
